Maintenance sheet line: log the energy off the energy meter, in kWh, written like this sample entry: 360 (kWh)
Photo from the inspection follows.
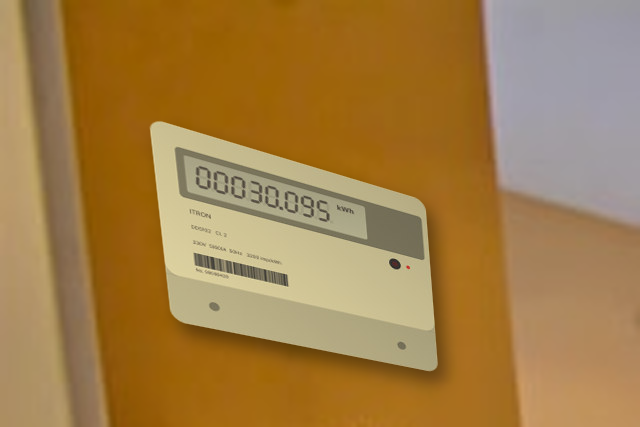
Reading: 30.095 (kWh)
